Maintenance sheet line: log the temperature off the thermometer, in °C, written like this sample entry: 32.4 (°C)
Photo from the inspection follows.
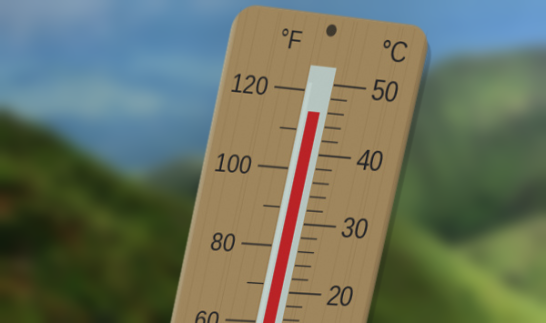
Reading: 46 (°C)
